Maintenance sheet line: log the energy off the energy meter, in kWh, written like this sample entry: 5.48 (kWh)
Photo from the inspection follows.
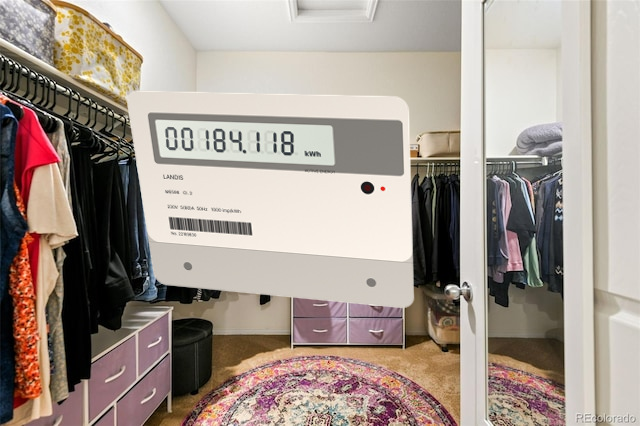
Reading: 184.118 (kWh)
